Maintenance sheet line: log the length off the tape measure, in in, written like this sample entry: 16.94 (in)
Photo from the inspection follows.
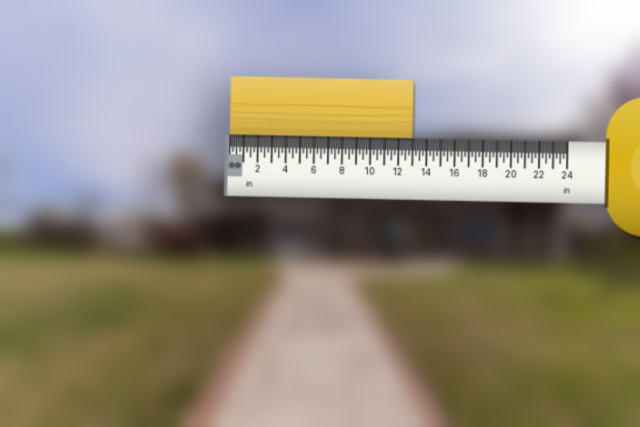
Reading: 13 (in)
